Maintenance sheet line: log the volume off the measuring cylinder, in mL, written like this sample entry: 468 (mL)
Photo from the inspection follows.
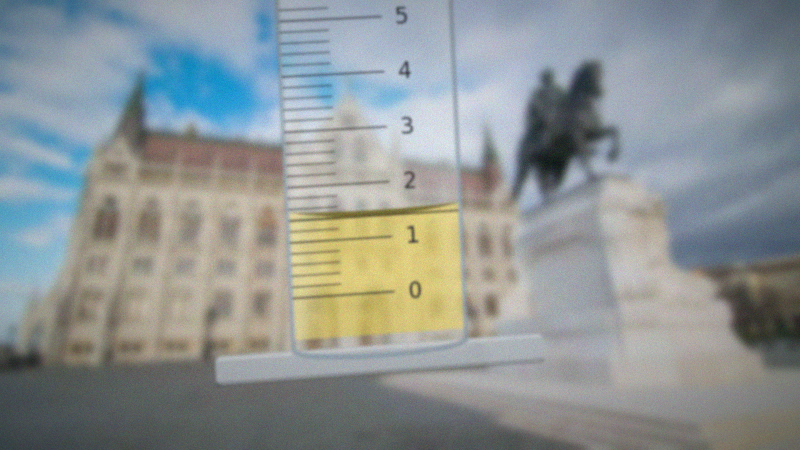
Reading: 1.4 (mL)
